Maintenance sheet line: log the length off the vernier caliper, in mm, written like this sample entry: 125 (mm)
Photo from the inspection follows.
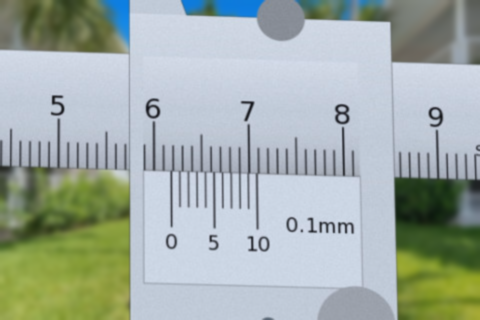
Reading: 61.8 (mm)
